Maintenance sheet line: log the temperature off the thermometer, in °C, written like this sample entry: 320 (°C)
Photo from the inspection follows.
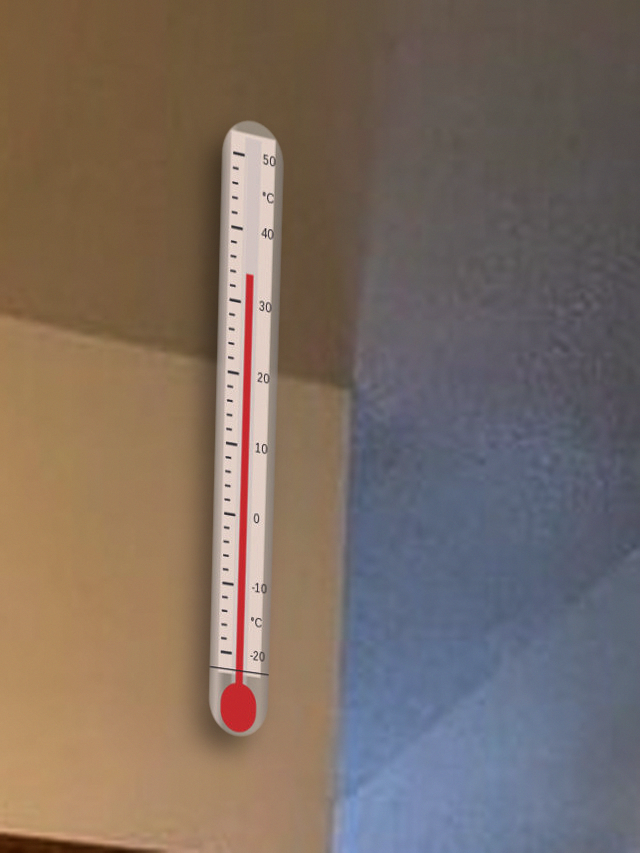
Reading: 34 (°C)
